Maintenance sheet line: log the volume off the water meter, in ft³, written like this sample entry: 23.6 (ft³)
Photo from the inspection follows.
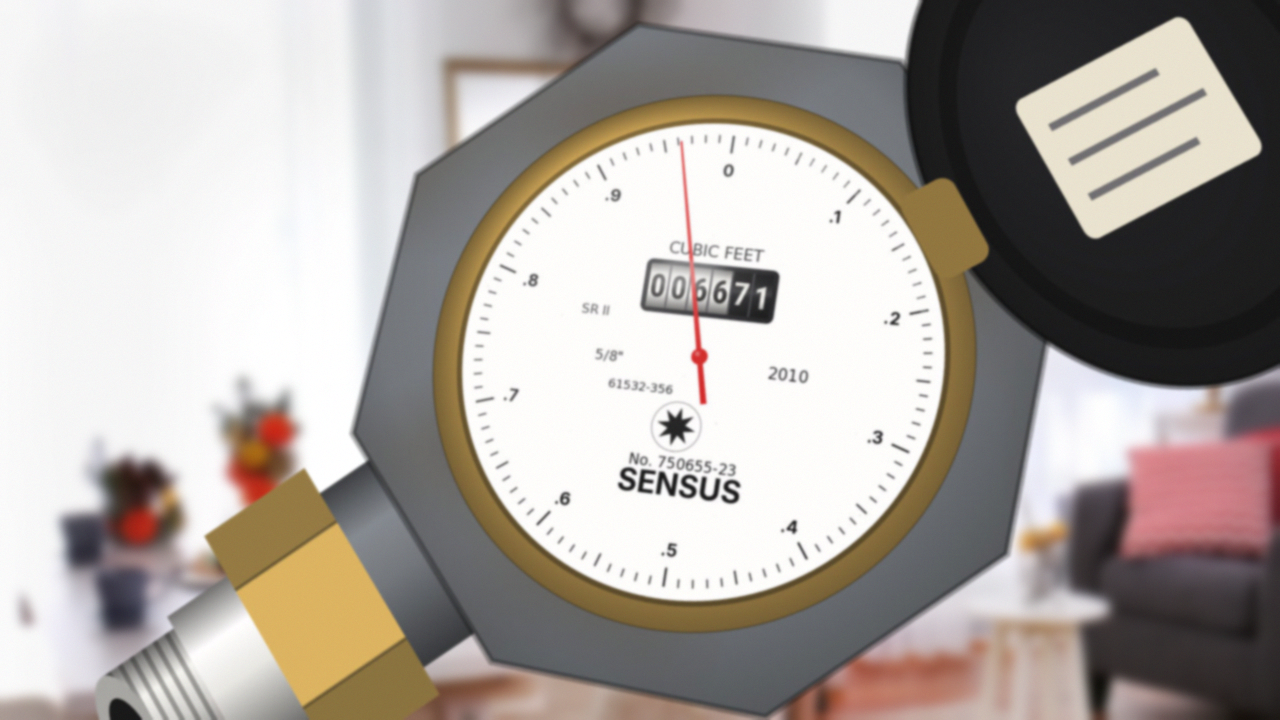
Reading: 6670.96 (ft³)
